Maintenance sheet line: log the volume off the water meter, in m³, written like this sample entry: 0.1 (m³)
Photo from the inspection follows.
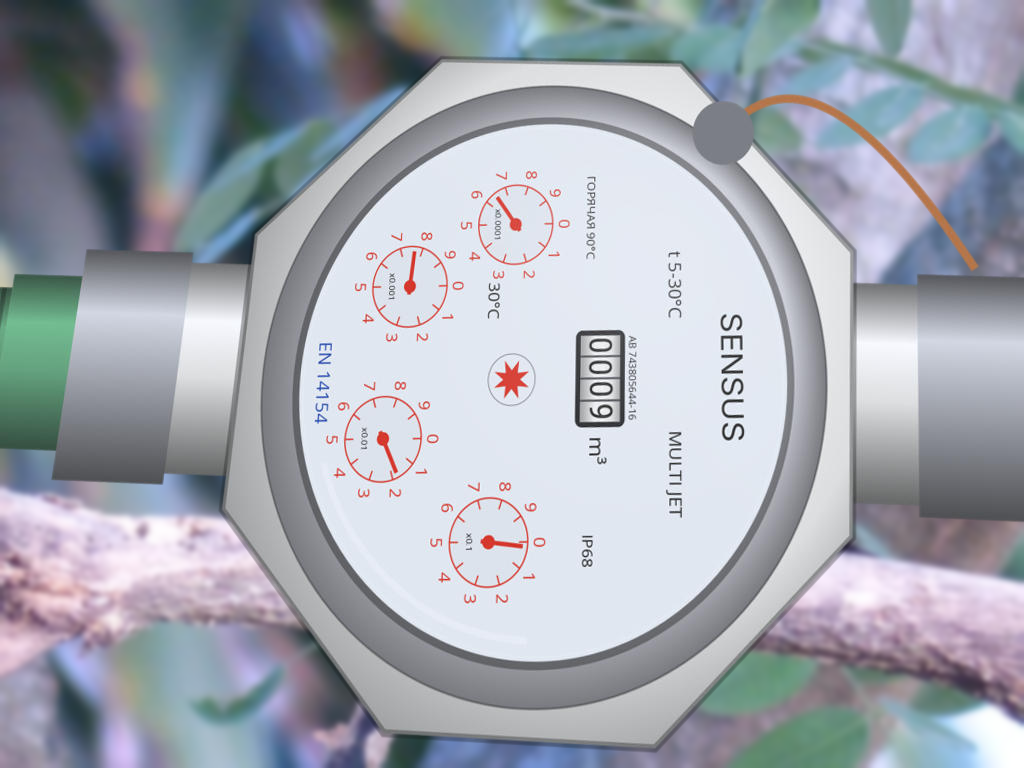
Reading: 9.0176 (m³)
